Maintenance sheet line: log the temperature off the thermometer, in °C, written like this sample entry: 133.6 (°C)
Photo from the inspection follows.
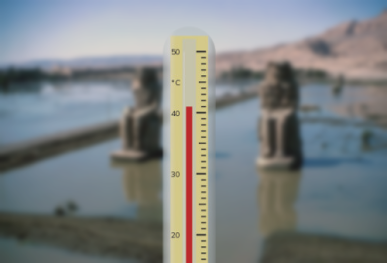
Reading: 41 (°C)
